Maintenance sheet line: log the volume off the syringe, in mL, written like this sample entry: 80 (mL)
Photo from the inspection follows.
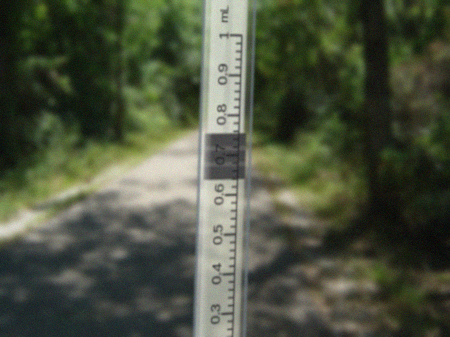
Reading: 0.64 (mL)
